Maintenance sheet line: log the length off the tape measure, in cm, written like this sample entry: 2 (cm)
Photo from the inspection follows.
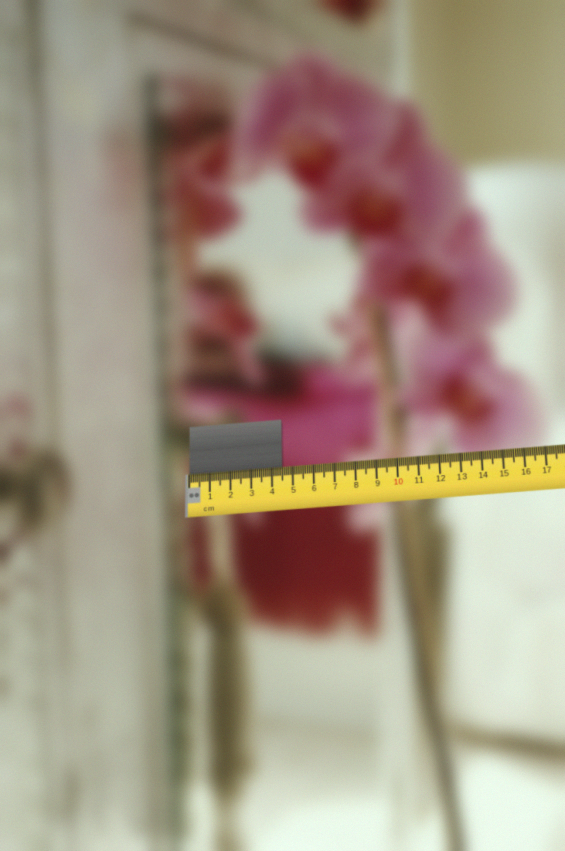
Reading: 4.5 (cm)
